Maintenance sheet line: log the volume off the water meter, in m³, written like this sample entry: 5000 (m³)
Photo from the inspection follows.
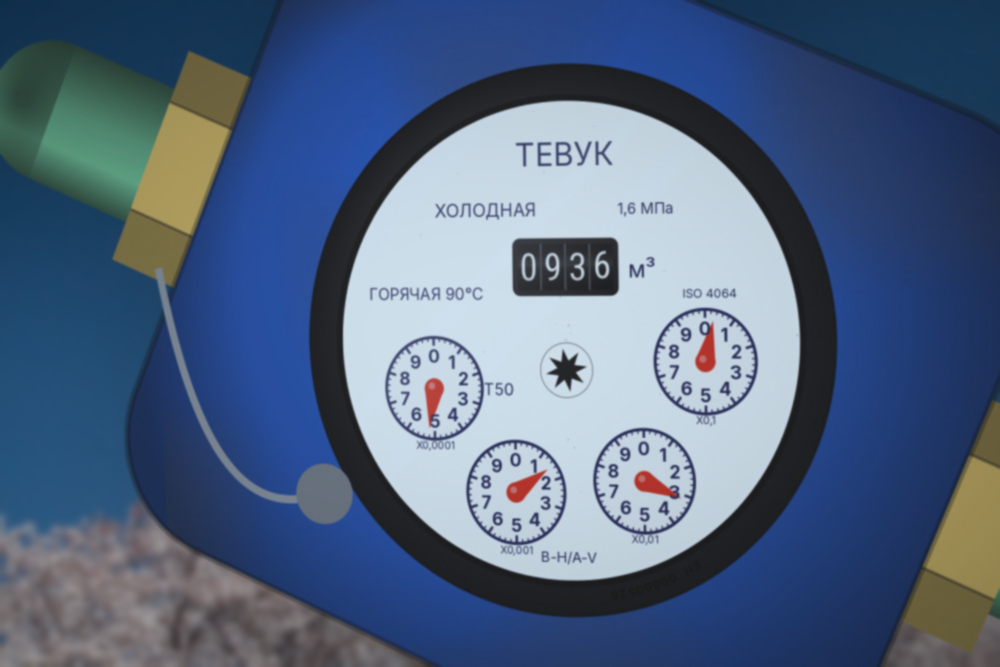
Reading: 936.0315 (m³)
